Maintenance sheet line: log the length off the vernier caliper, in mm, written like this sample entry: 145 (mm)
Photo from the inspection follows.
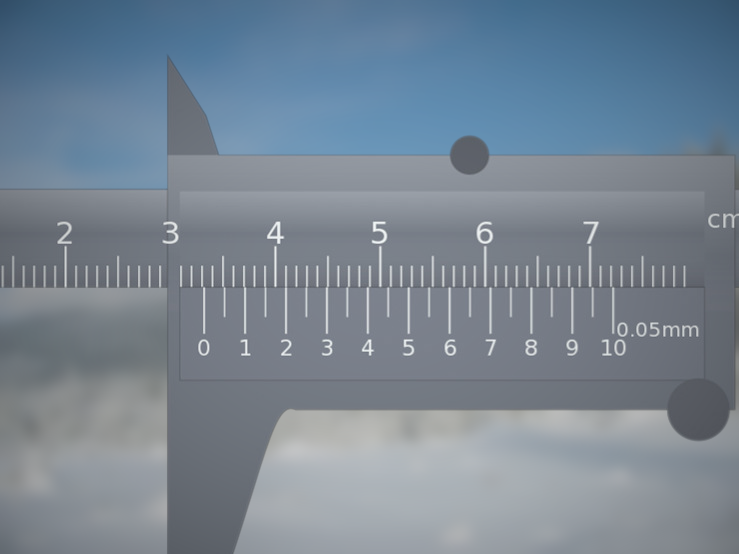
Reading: 33.2 (mm)
